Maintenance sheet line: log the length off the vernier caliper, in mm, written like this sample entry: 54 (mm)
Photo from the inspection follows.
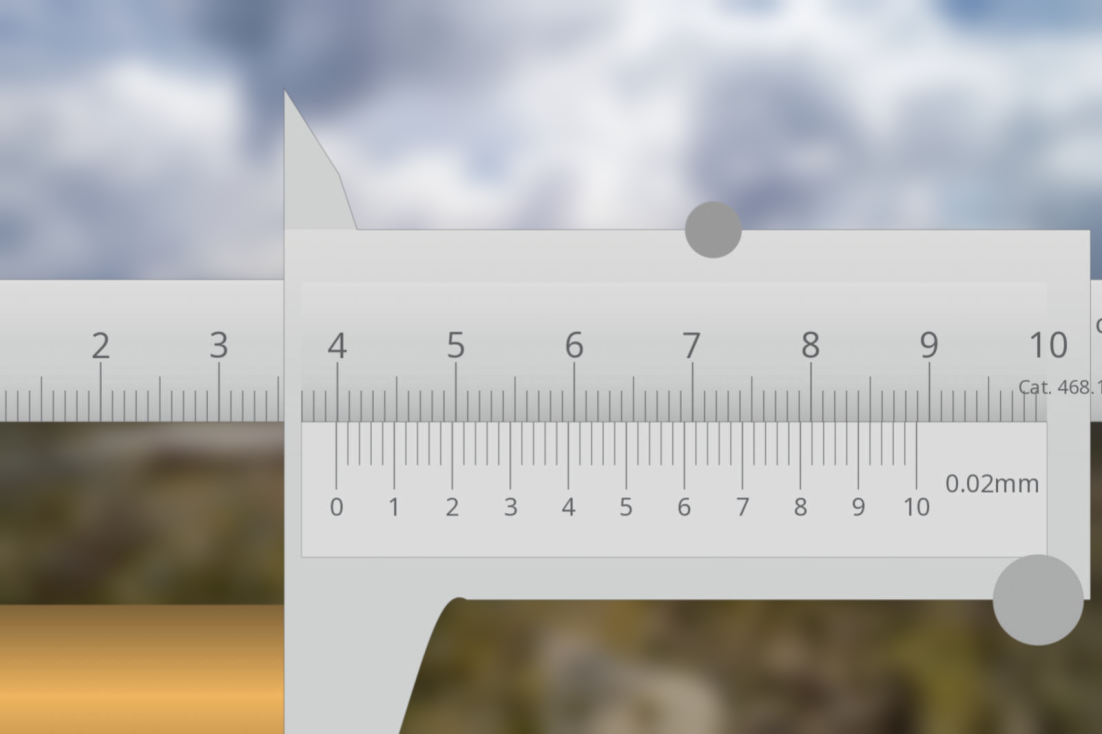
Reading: 39.9 (mm)
